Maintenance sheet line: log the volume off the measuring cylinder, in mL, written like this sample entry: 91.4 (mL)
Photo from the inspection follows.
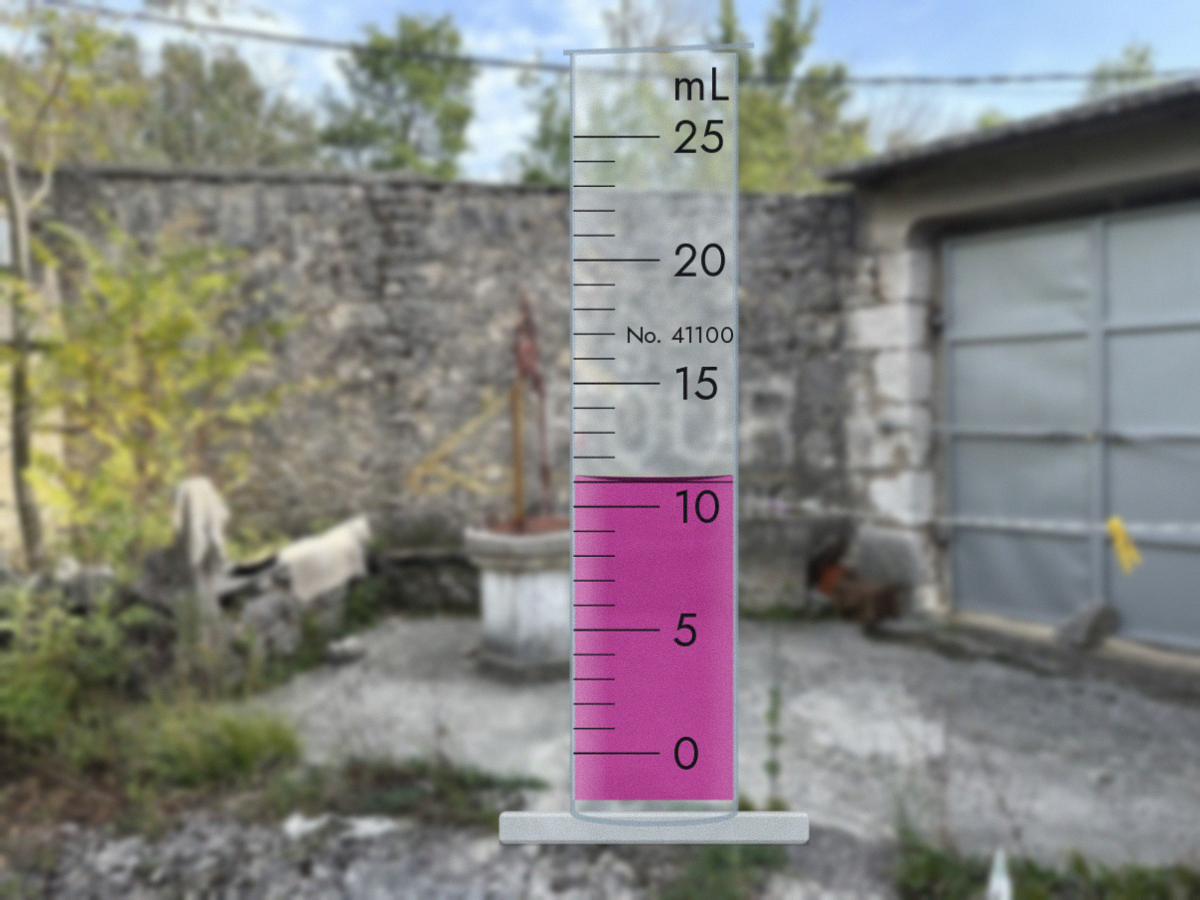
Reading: 11 (mL)
